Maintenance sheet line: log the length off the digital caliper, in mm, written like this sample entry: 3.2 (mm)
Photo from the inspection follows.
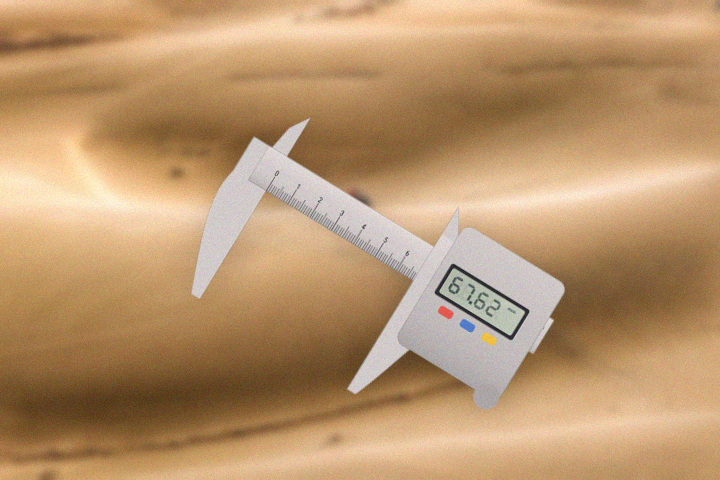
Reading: 67.62 (mm)
